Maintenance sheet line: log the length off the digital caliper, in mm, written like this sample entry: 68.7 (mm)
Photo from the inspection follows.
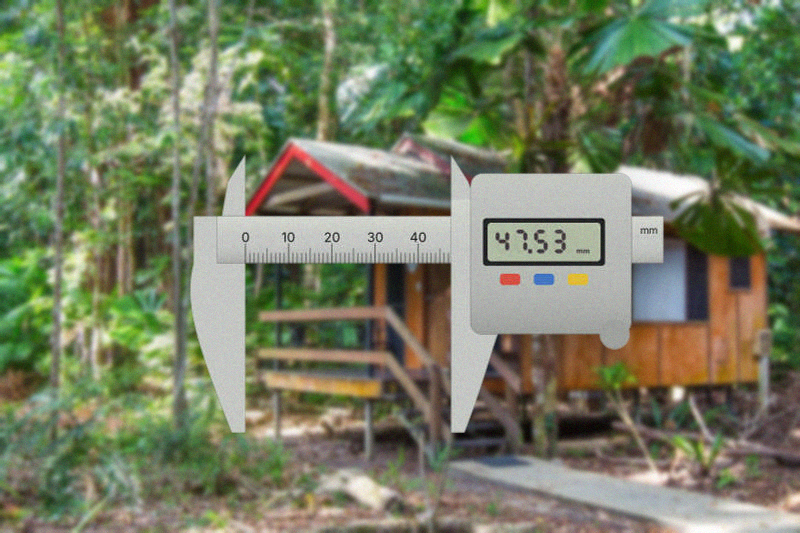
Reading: 47.53 (mm)
